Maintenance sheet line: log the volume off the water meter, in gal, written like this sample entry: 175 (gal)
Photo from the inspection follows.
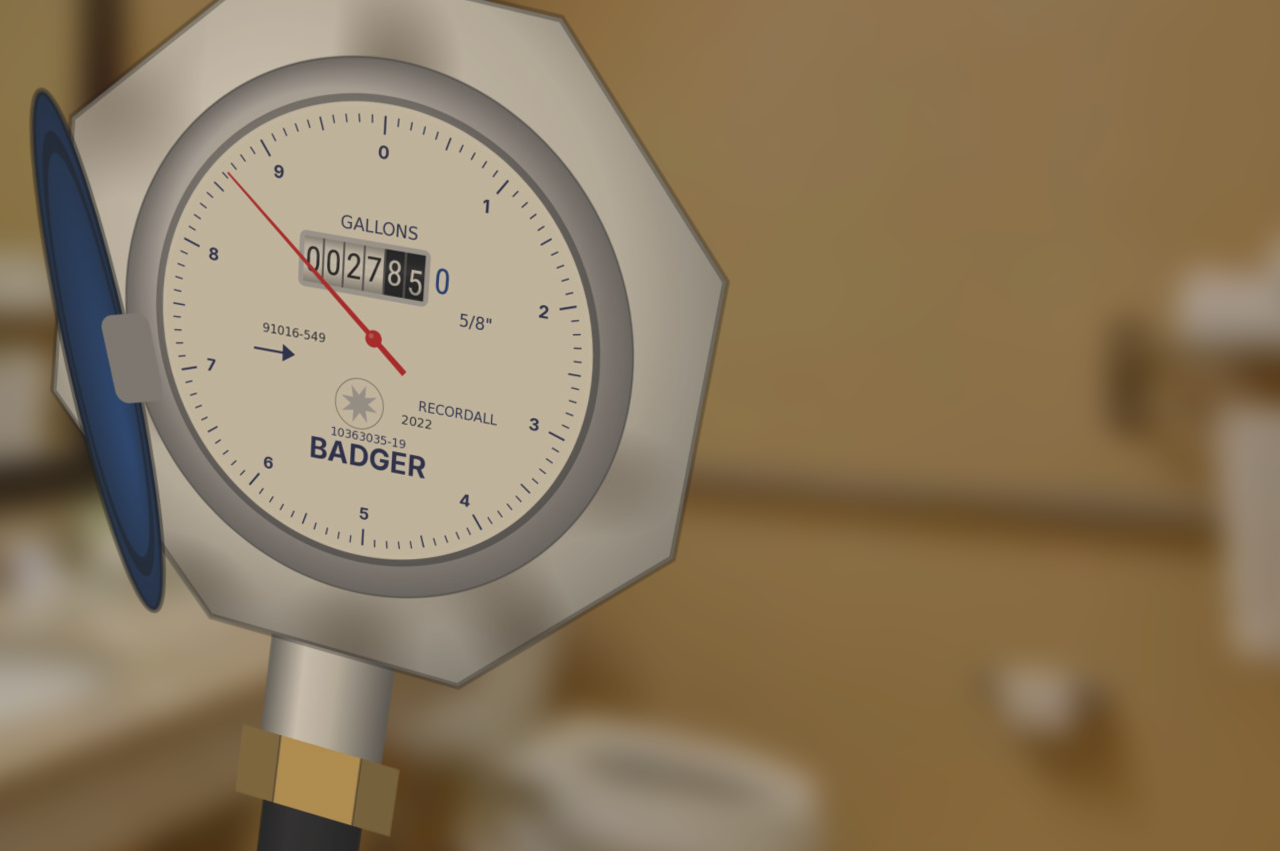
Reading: 27848.6 (gal)
